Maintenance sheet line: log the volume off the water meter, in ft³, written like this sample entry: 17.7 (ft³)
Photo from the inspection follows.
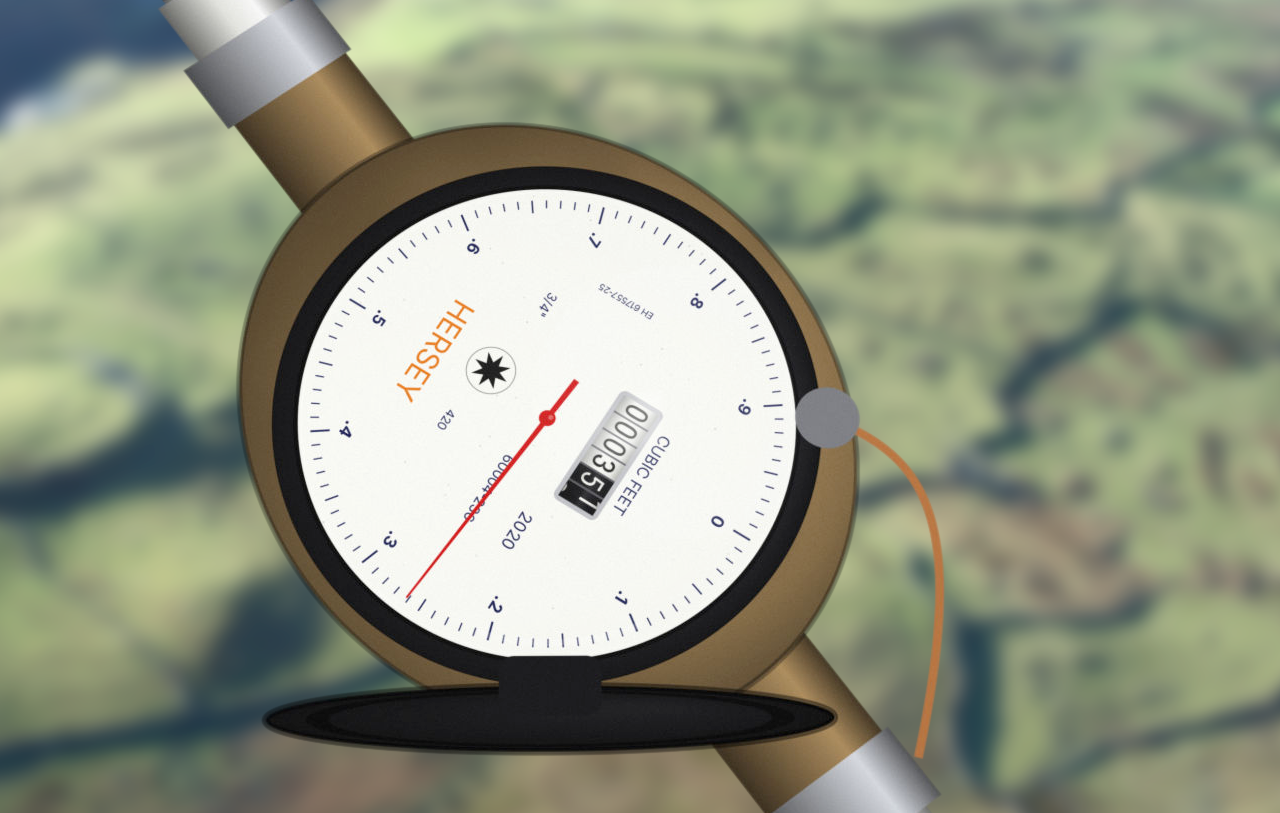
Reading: 351.26 (ft³)
